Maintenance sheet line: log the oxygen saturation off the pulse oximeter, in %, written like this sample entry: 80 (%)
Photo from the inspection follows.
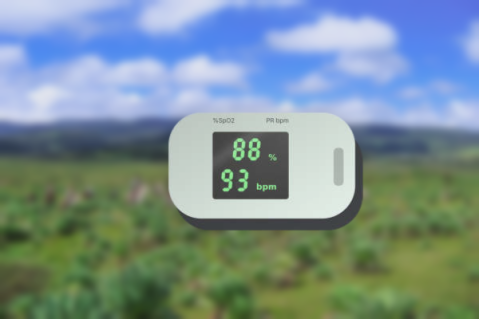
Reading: 88 (%)
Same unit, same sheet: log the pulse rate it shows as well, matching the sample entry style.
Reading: 93 (bpm)
